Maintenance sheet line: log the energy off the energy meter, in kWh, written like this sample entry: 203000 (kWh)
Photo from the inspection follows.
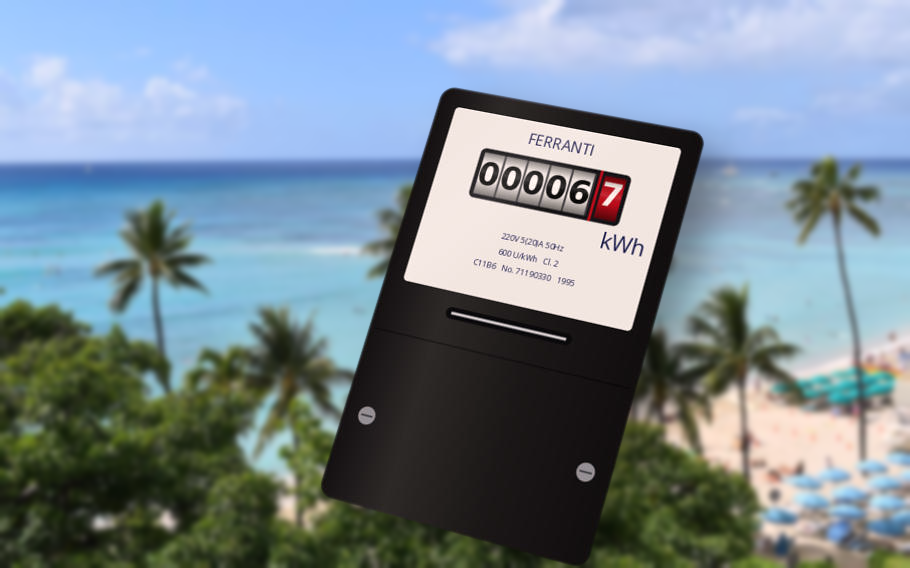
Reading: 6.7 (kWh)
